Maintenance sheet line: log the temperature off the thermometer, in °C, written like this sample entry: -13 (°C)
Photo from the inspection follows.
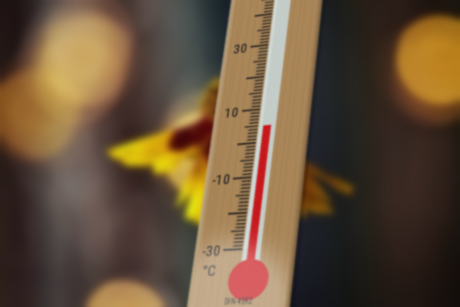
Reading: 5 (°C)
